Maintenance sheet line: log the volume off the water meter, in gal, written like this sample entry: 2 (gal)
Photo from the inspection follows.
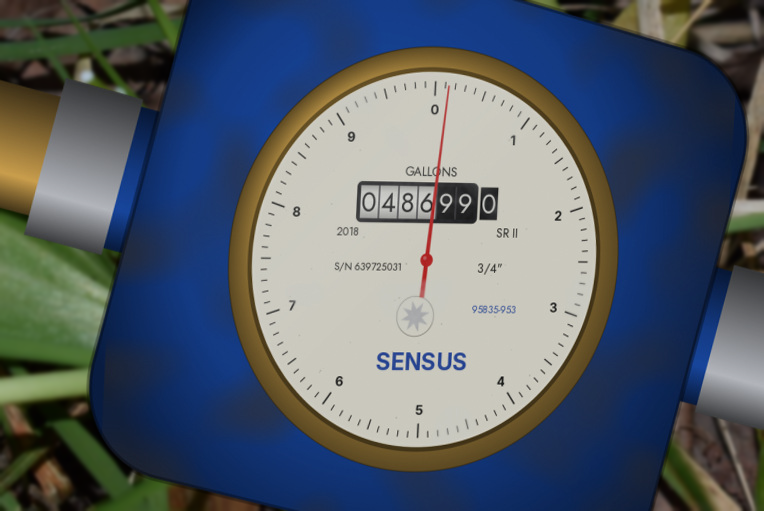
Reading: 486990.1 (gal)
